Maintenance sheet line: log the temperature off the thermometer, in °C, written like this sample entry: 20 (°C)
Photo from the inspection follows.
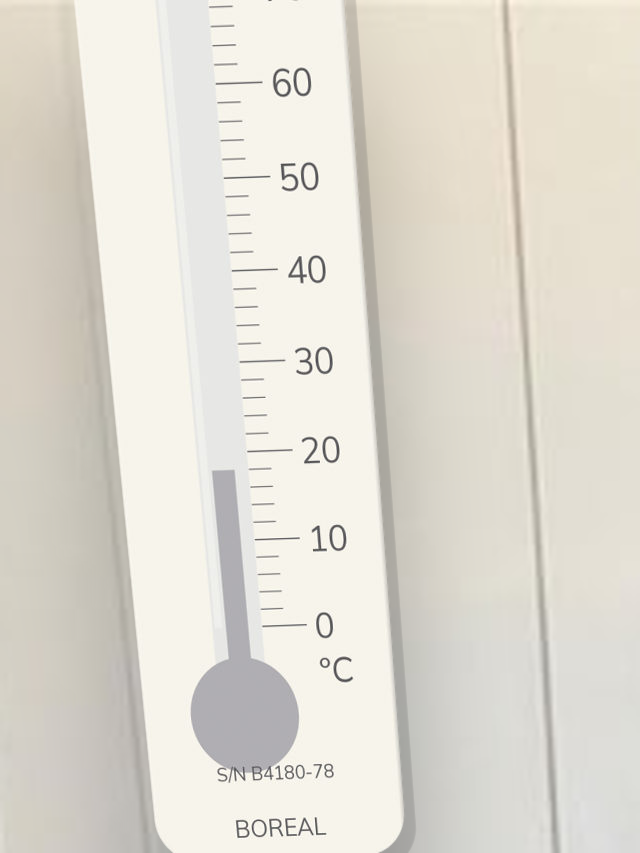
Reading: 18 (°C)
